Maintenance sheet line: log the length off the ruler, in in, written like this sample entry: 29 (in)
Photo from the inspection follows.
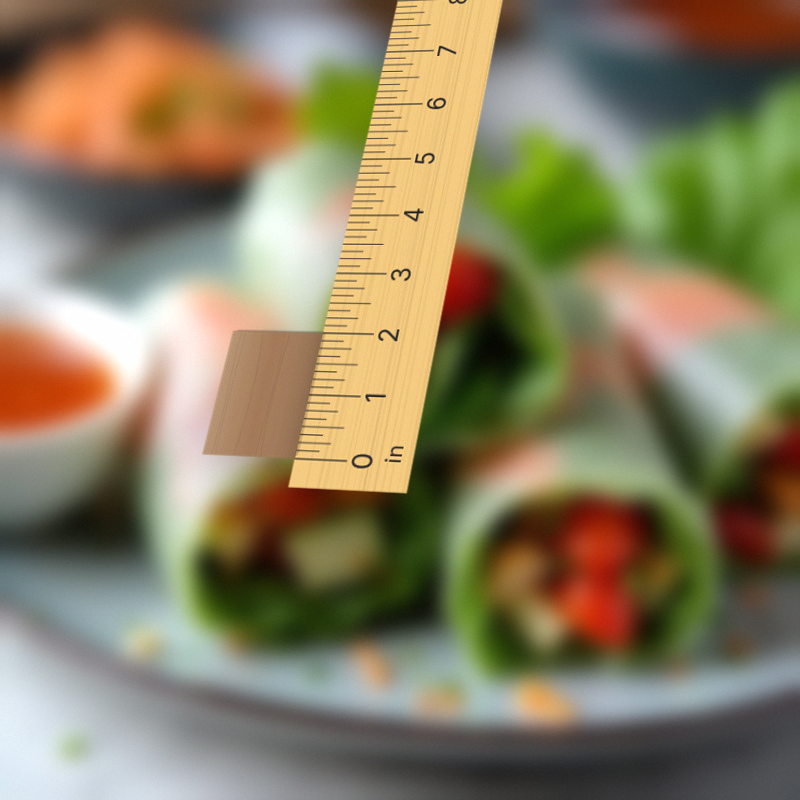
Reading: 2 (in)
